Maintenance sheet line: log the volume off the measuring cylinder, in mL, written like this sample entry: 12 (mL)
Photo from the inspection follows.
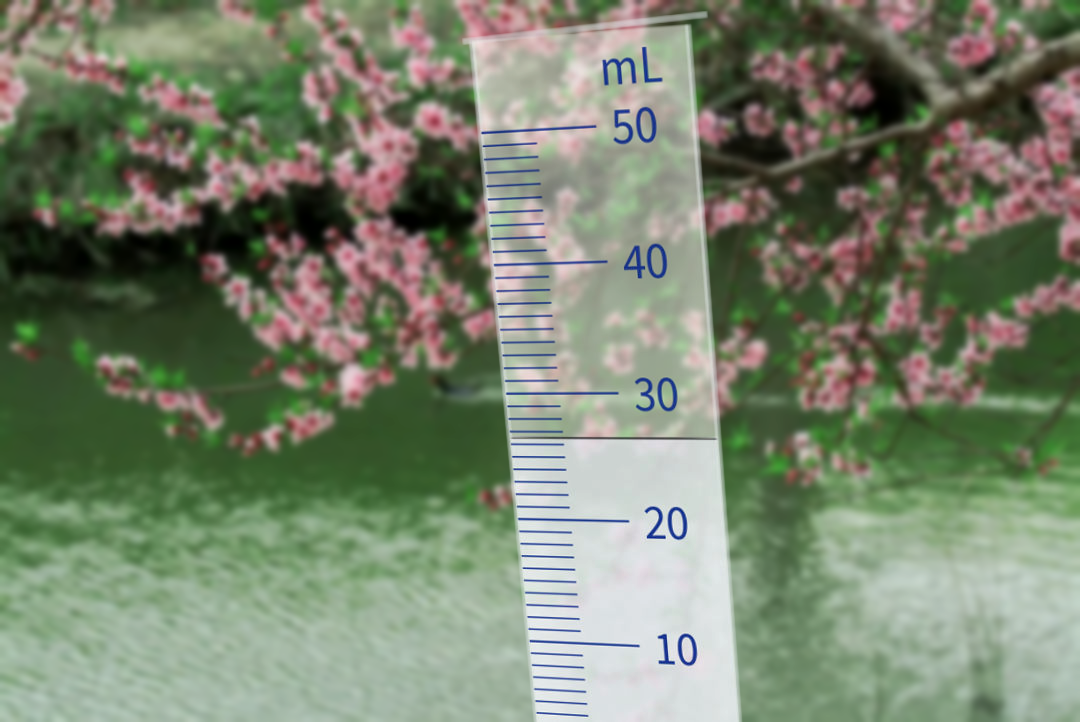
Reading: 26.5 (mL)
